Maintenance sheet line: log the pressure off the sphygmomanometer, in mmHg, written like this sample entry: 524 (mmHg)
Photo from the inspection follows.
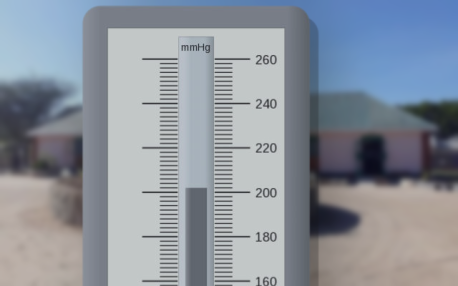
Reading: 202 (mmHg)
